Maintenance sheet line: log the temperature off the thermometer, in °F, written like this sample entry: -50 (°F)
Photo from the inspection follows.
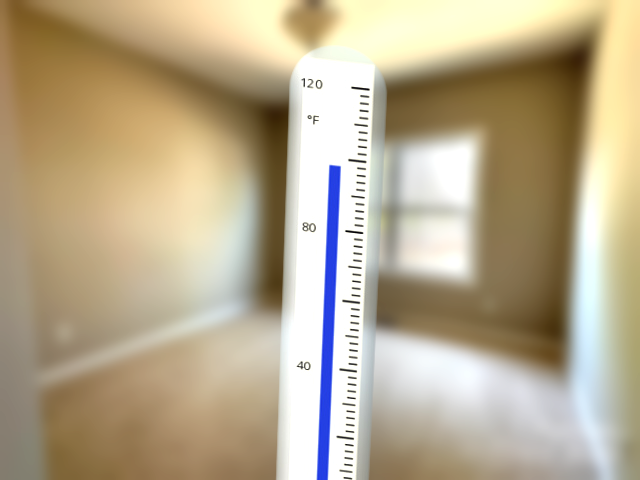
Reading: 98 (°F)
